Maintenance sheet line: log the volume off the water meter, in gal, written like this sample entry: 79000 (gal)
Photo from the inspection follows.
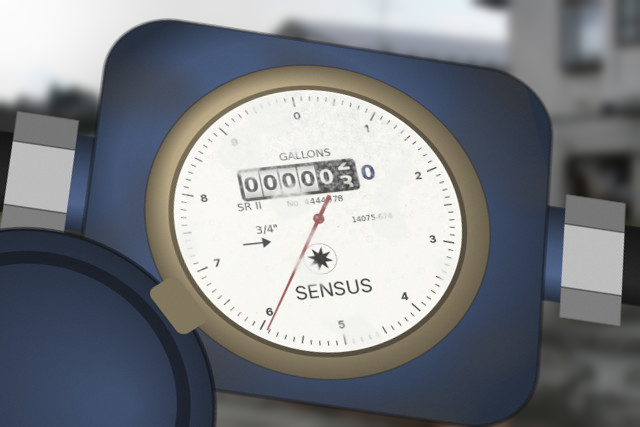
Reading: 25.9 (gal)
